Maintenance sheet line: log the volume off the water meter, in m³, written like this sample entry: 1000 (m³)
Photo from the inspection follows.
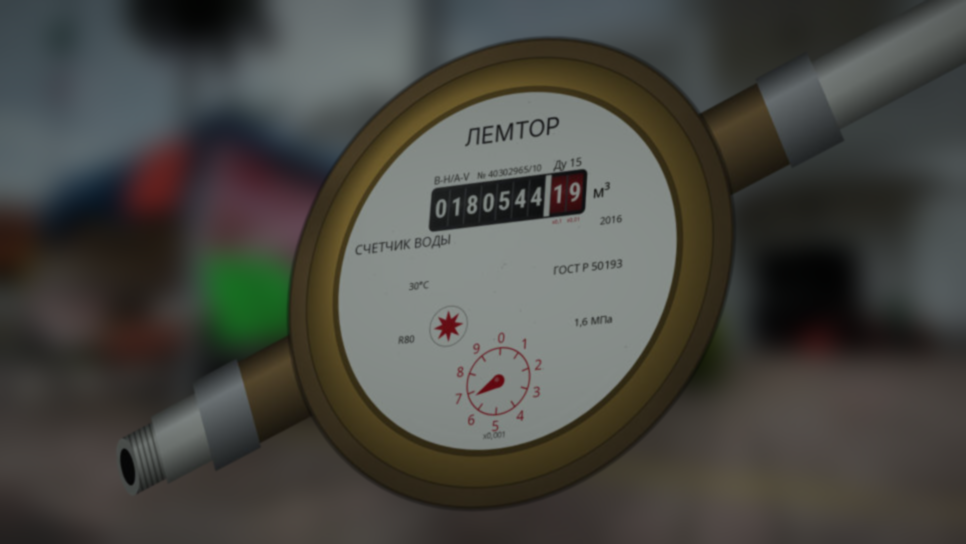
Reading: 180544.196 (m³)
